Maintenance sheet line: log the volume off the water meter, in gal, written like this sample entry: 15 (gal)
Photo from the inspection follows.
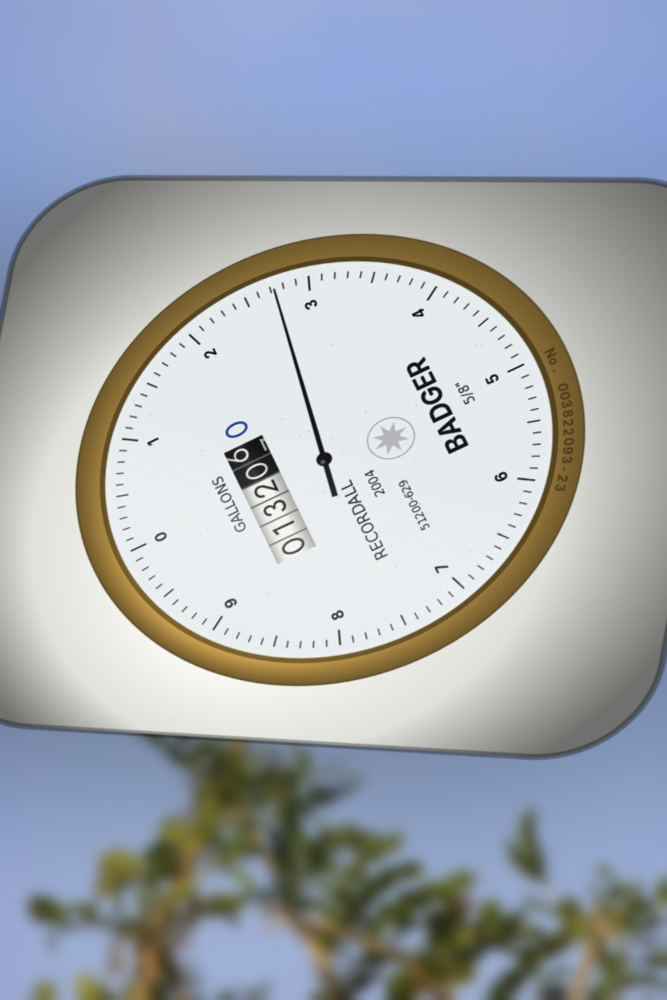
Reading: 132062.7 (gal)
